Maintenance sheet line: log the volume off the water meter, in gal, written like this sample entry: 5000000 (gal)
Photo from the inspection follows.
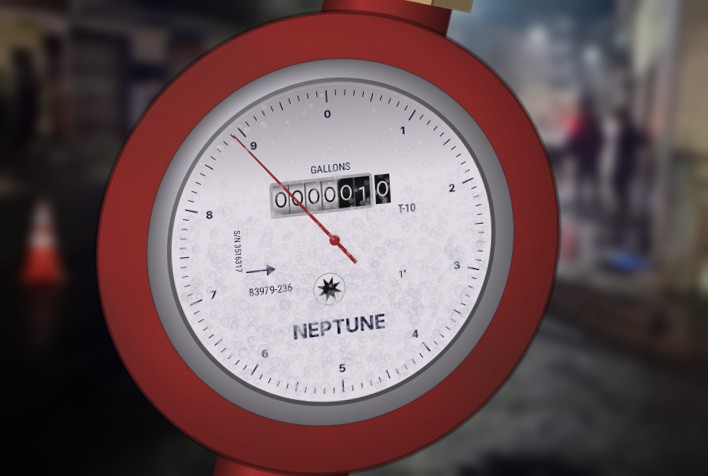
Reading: 8.9 (gal)
